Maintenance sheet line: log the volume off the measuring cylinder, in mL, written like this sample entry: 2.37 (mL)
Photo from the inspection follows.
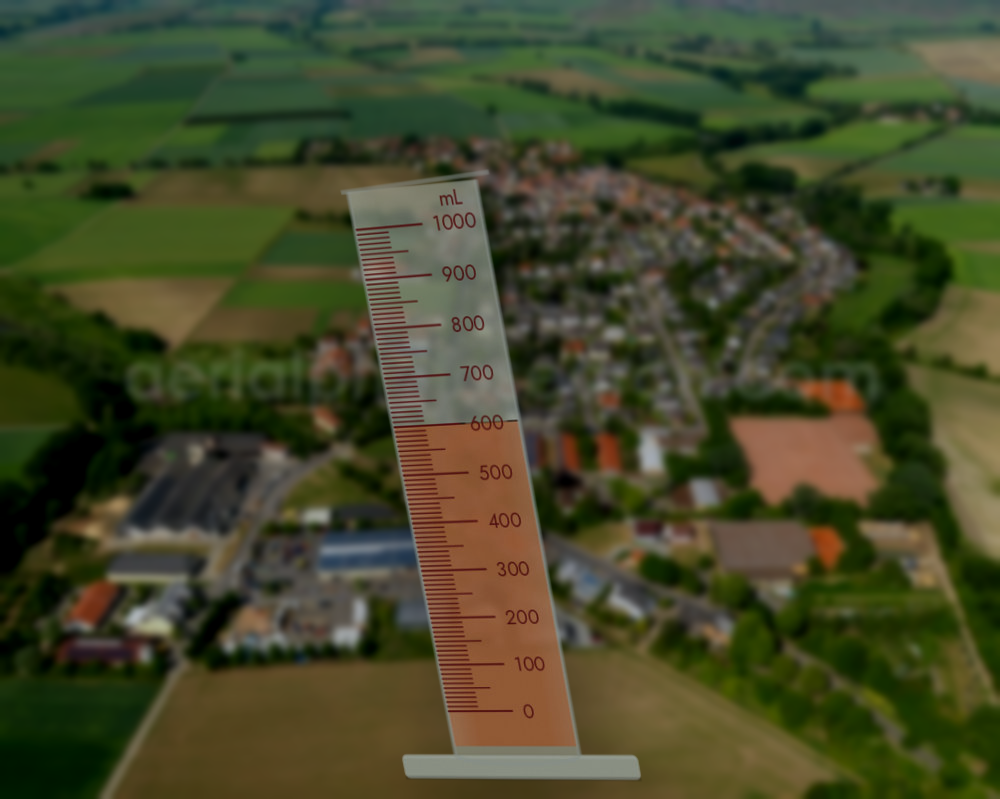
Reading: 600 (mL)
